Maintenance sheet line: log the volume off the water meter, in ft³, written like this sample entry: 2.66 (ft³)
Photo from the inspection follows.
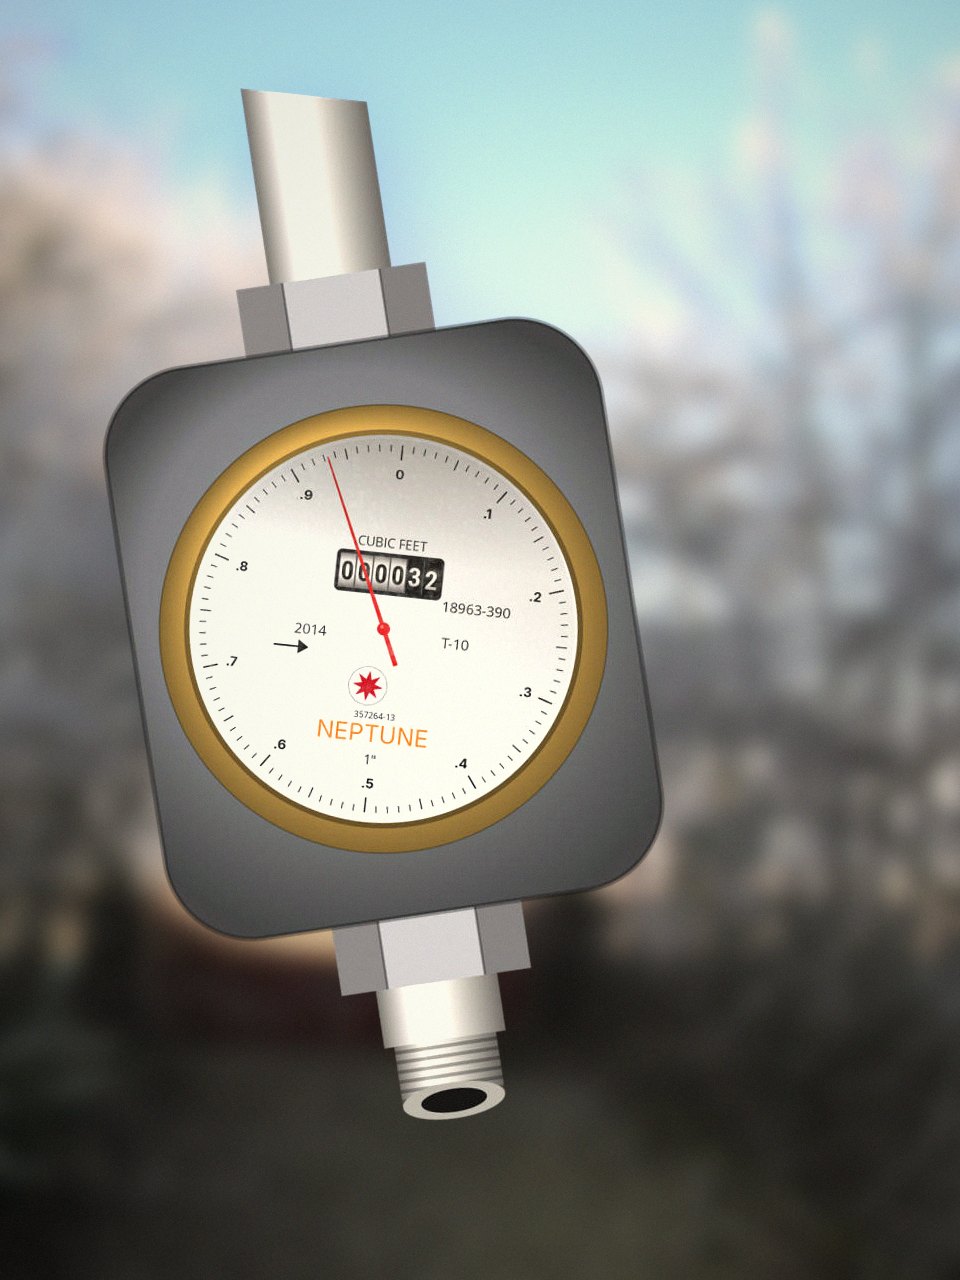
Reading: 31.93 (ft³)
